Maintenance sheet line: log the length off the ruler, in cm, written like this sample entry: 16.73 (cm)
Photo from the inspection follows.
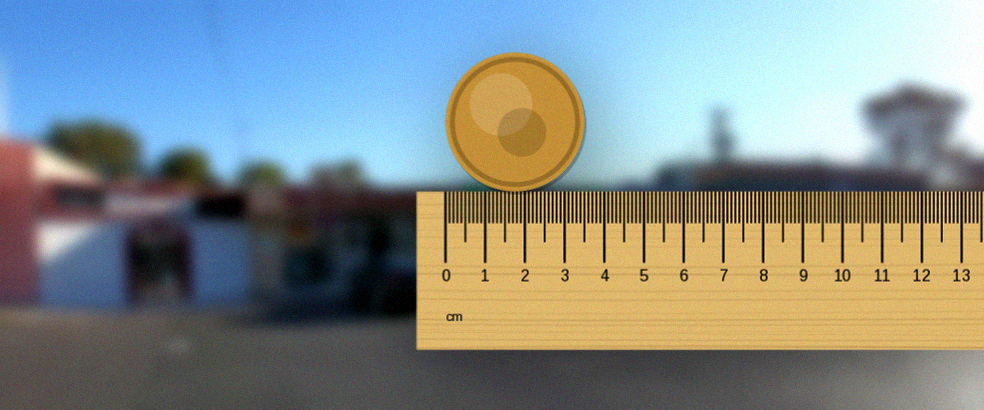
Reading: 3.5 (cm)
